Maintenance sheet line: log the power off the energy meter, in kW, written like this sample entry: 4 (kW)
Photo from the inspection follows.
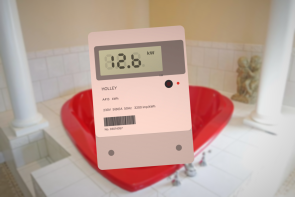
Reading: 12.6 (kW)
